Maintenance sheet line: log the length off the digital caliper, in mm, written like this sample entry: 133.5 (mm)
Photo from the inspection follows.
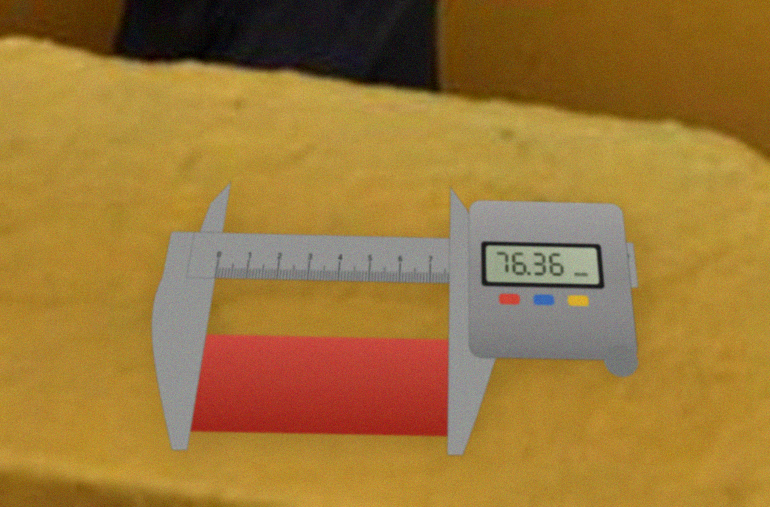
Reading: 76.36 (mm)
